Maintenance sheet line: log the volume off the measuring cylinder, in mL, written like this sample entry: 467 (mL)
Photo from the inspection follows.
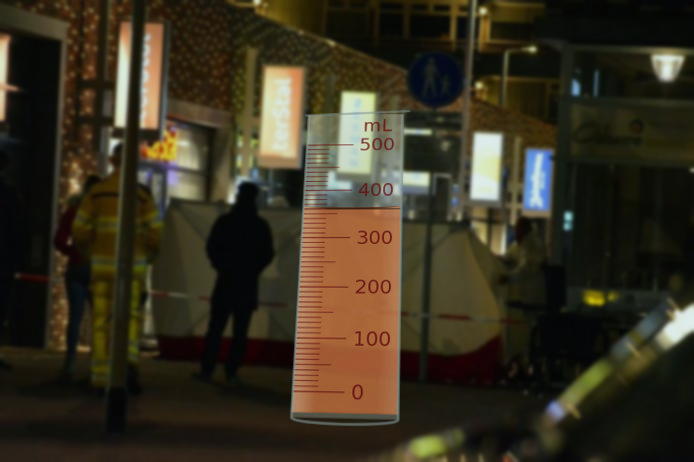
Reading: 360 (mL)
